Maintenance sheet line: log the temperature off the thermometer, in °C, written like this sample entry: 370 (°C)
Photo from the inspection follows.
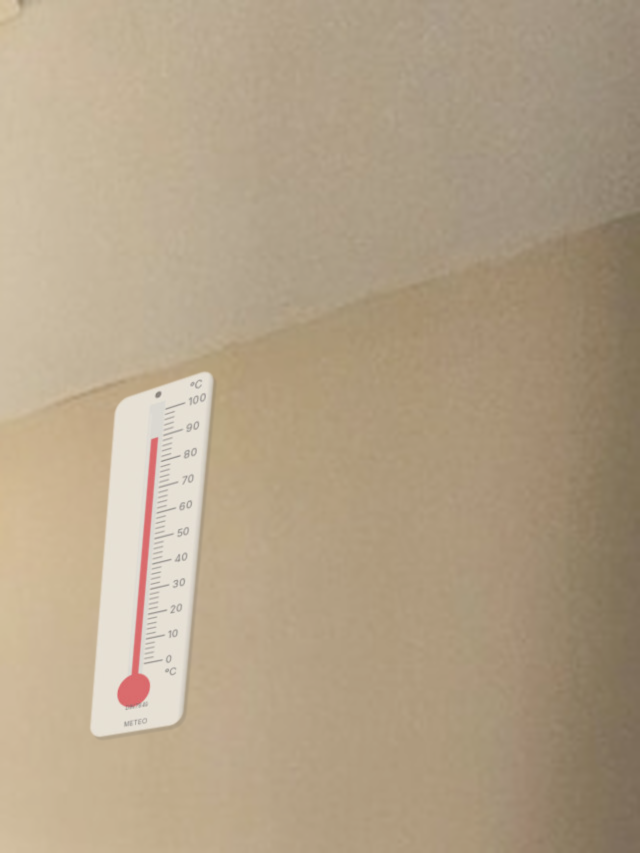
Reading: 90 (°C)
